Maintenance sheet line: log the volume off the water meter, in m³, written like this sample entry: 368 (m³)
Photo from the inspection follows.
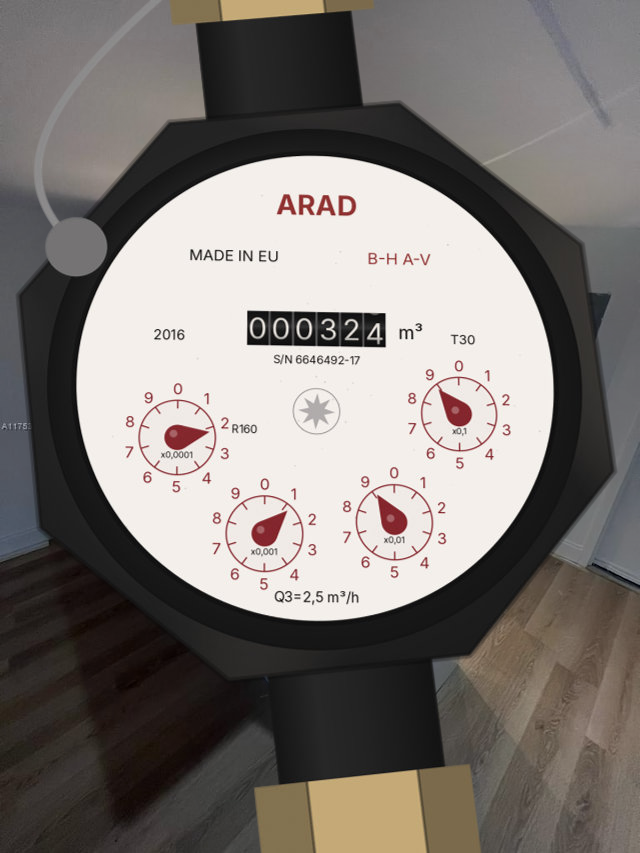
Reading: 323.8912 (m³)
